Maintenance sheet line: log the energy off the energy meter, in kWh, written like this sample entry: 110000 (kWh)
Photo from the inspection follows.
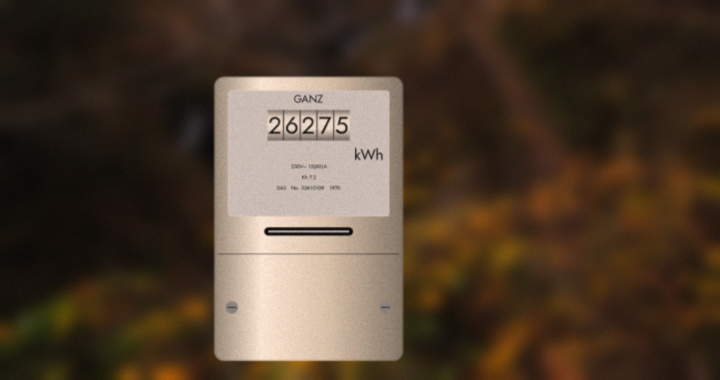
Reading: 26275 (kWh)
